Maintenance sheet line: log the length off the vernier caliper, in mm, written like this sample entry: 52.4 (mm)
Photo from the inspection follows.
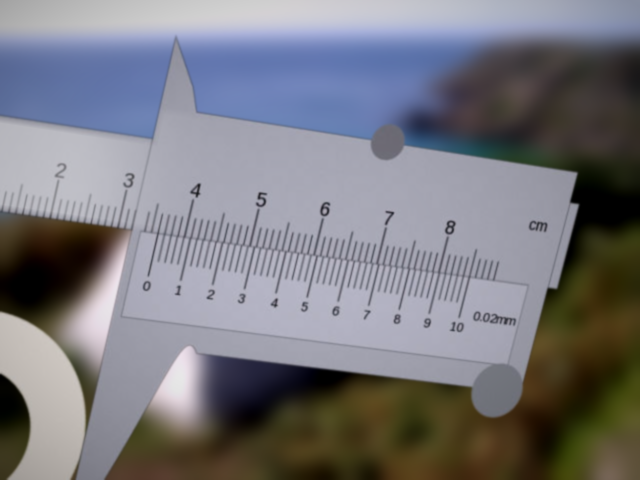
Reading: 36.0 (mm)
